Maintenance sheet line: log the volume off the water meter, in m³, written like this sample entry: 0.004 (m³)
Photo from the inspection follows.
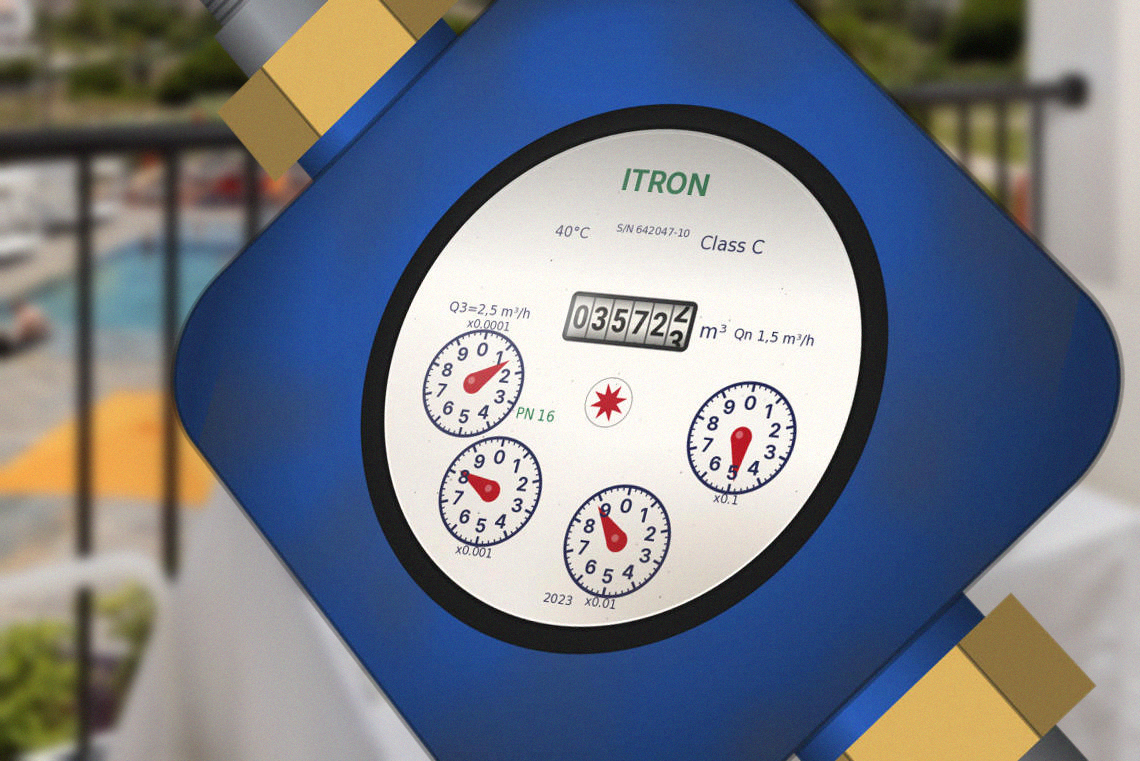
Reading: 35722.4881 (m³)
